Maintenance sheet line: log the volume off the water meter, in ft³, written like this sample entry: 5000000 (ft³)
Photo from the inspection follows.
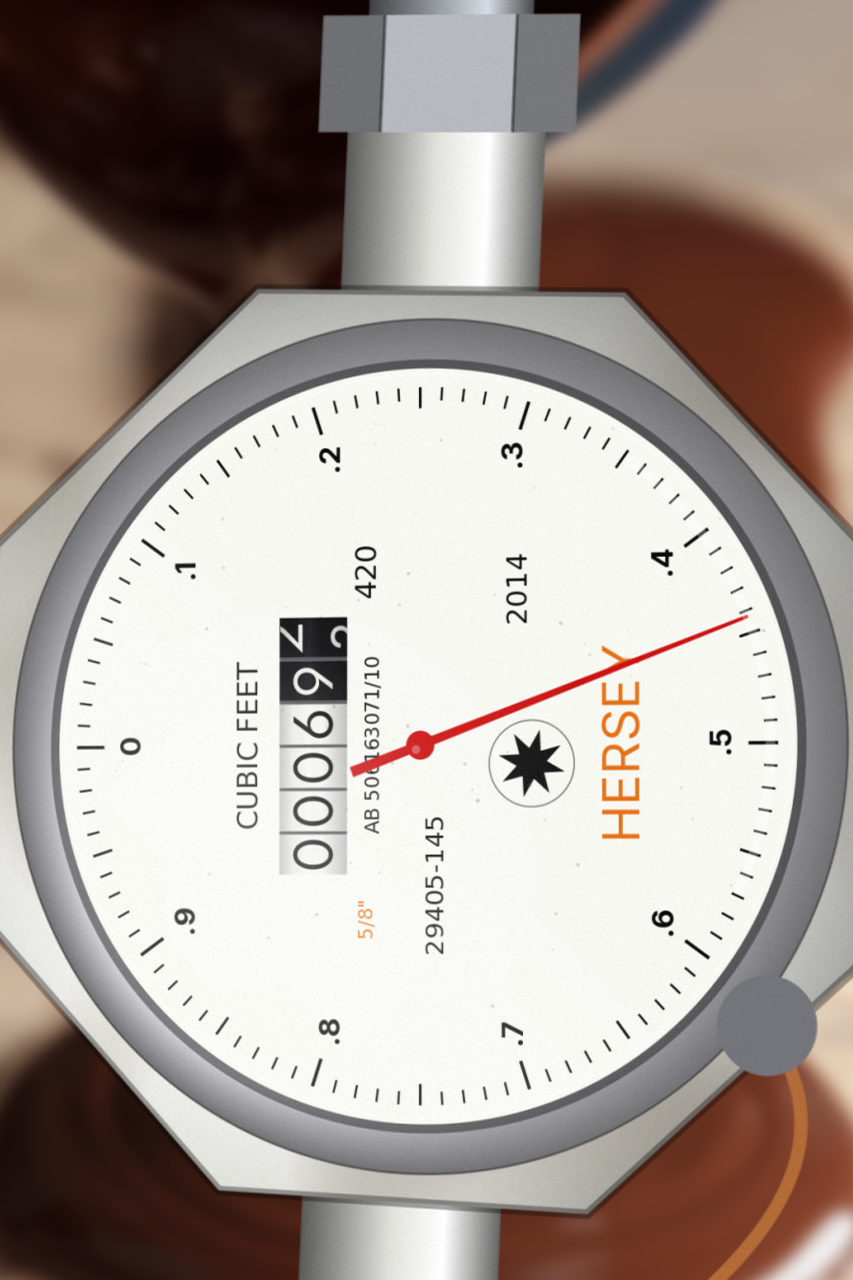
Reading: 692.44 (ft³)
